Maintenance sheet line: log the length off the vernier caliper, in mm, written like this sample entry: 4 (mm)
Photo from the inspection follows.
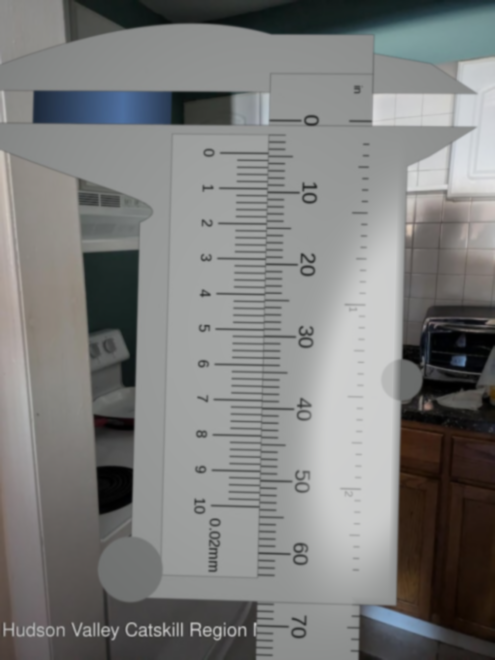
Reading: 4.6 (mm)
